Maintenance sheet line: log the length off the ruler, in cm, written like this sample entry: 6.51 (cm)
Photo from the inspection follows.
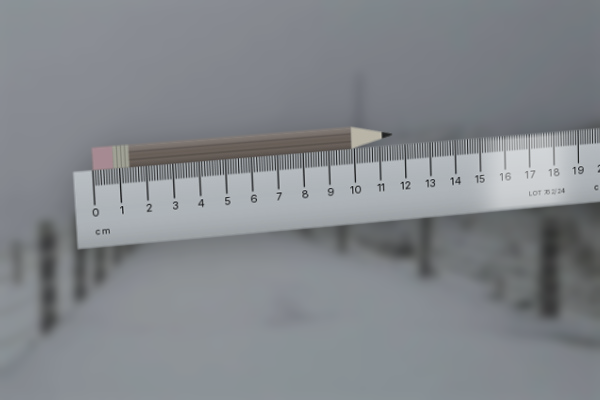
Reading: 11.5 (cm)
